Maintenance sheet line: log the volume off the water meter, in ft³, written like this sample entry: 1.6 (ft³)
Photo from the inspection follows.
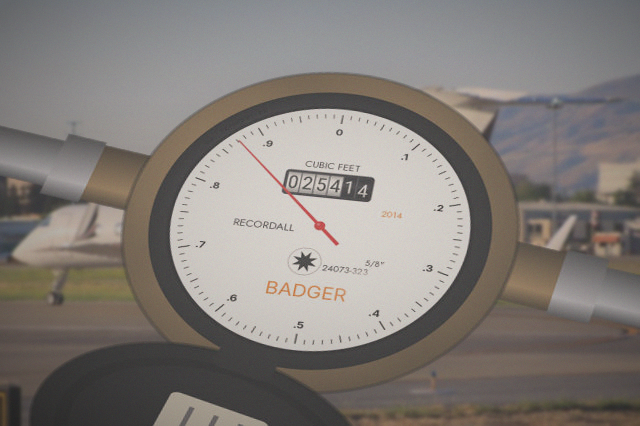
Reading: 25413.87 (ft³)
